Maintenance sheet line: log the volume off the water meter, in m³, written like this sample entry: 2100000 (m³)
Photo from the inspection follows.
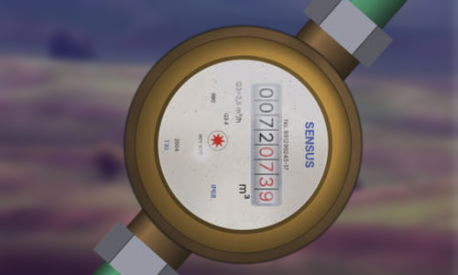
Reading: 72.0739 (m³)
